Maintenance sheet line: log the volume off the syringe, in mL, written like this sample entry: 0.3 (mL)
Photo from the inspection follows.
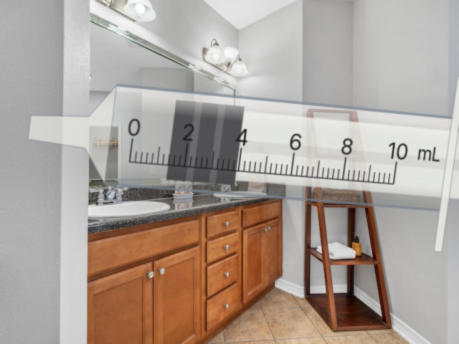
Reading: 1.4 (mL)
